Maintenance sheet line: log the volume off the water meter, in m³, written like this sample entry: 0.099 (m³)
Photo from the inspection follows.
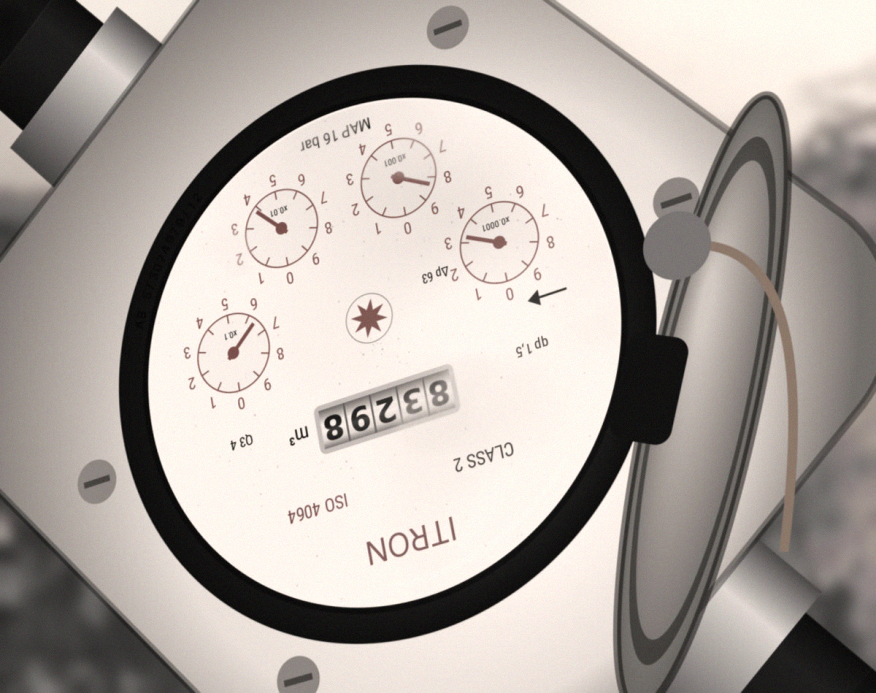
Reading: 83298.6383 (m³)
